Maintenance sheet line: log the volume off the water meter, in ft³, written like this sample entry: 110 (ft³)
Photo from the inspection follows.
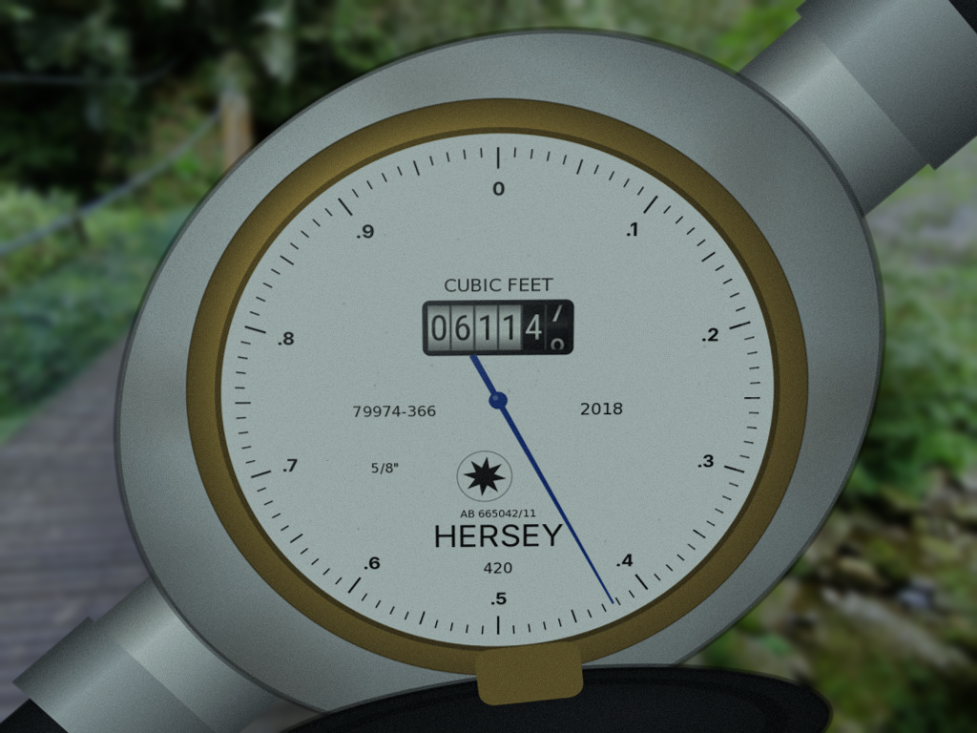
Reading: 61147.42 (ft³)
